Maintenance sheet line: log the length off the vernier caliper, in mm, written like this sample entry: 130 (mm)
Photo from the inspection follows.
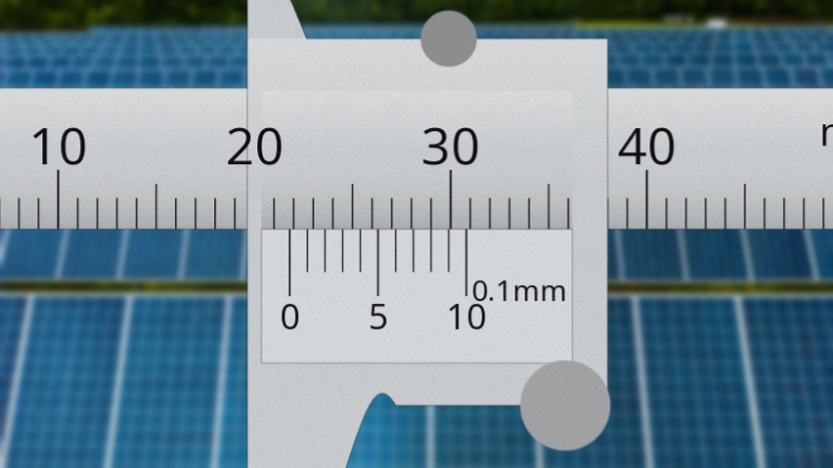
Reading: 21.8 (mm)
